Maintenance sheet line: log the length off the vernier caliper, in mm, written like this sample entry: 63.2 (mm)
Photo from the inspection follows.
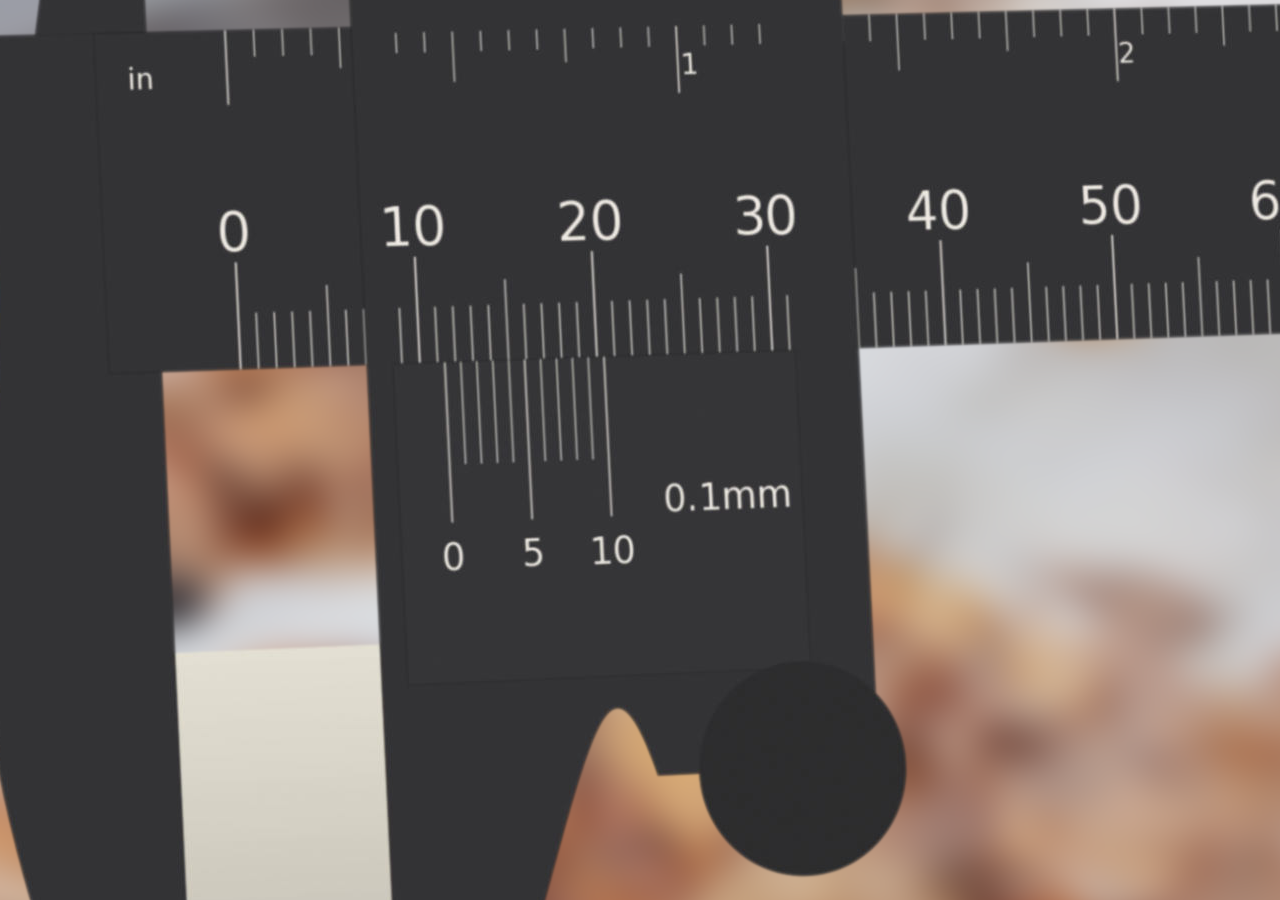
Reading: 11.4 (mm)
